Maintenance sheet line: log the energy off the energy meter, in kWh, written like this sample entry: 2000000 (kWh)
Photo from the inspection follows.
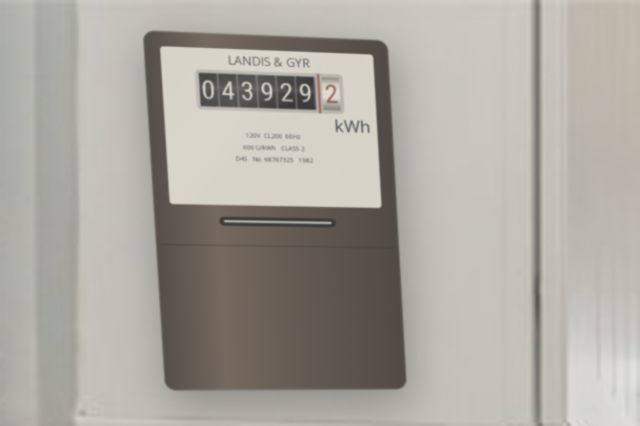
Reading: 43929.2 (kWh)
